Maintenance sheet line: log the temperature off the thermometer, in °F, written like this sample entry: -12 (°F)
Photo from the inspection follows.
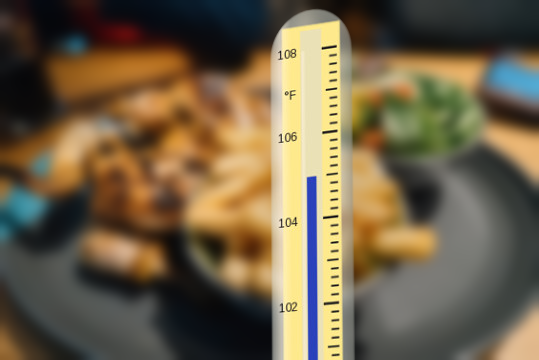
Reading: 105 (°F)
